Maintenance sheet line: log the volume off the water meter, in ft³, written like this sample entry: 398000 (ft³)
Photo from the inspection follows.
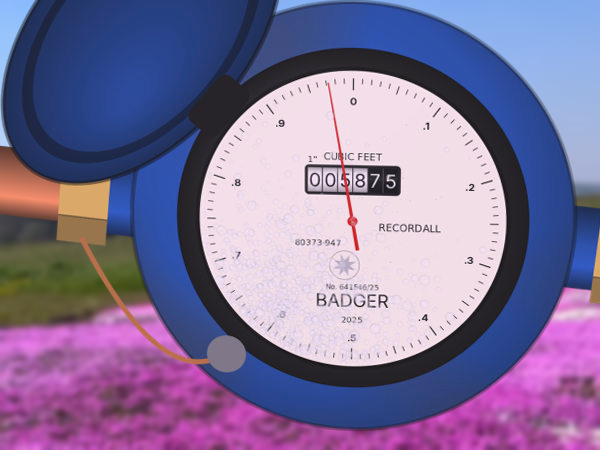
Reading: 5874.97 (ft³)
